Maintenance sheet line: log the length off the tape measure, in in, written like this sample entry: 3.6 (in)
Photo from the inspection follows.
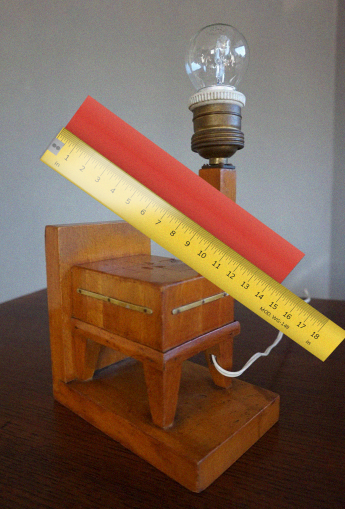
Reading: 14.5 (in)
